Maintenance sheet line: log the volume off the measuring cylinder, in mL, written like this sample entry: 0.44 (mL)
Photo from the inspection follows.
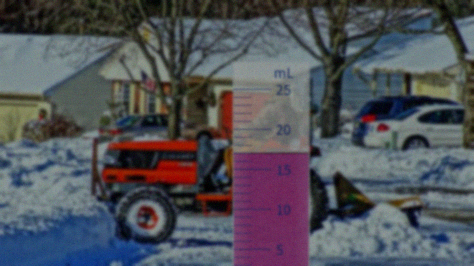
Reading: 17 (mL)
